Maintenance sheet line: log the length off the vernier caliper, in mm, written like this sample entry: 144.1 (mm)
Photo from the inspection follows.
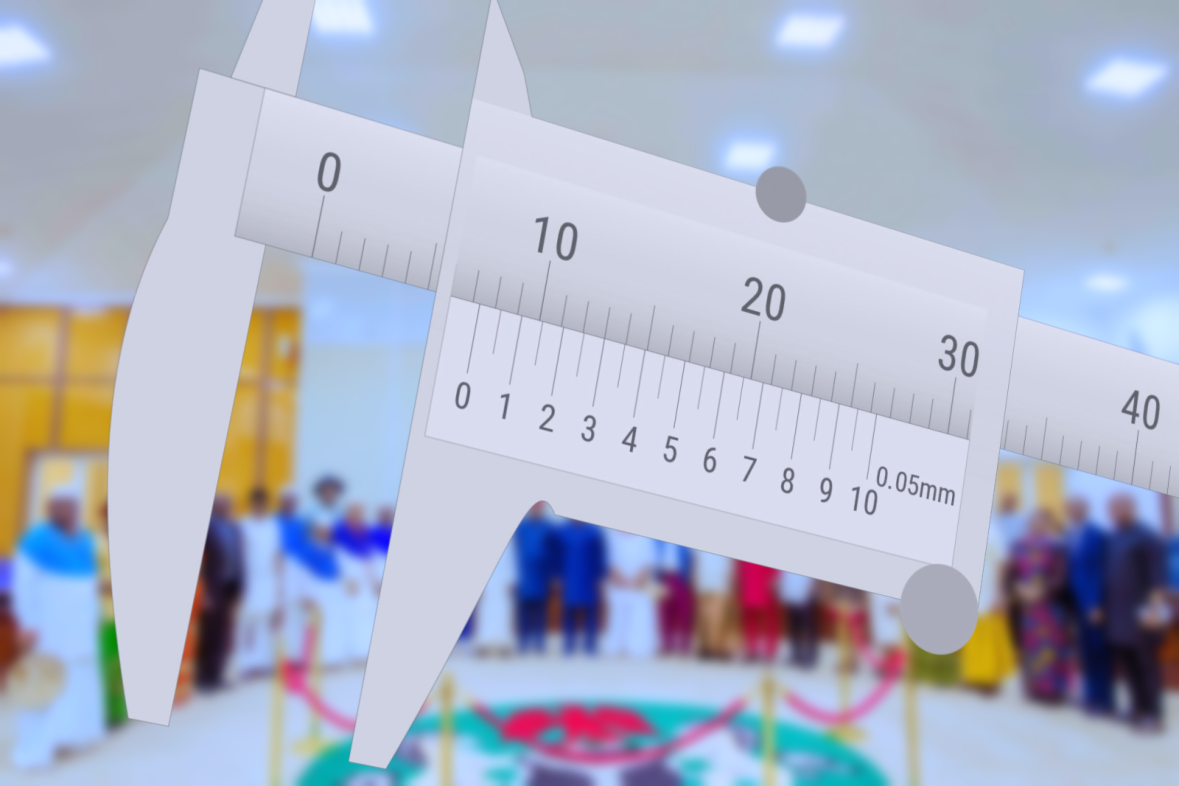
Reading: 7.3 (mm)
